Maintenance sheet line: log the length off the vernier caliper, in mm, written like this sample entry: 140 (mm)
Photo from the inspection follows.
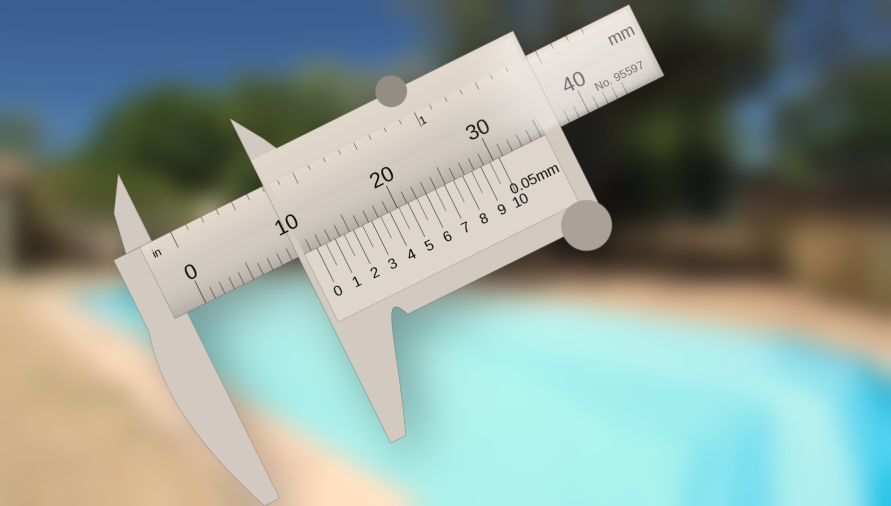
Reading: 11.6 (mm)
